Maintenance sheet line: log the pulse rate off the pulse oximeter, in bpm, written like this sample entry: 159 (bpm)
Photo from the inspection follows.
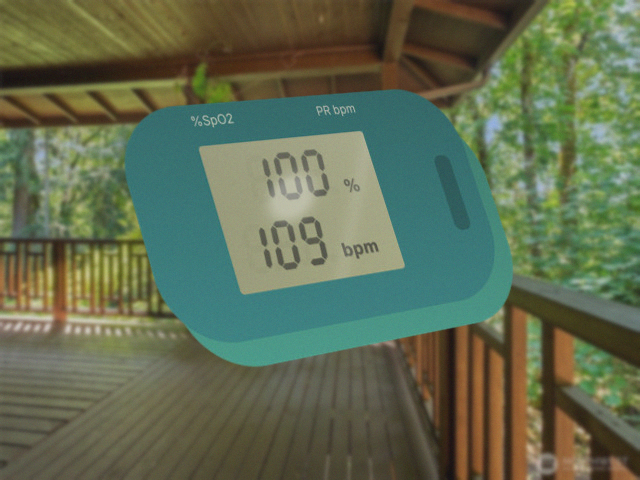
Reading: 109 (bpm)
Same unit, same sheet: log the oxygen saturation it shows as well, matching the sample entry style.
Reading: 100 (%)
